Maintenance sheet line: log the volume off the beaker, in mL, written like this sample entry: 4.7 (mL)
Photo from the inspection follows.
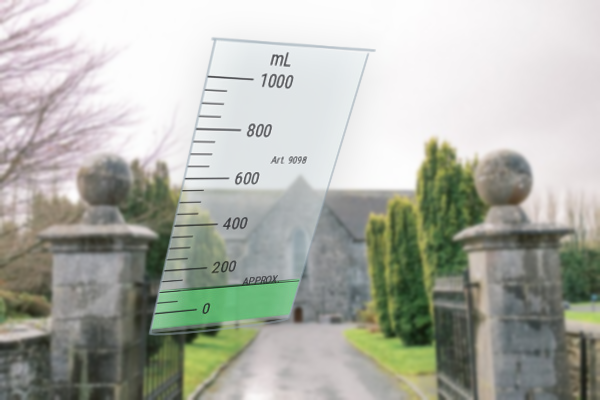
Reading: 100 (mL)
